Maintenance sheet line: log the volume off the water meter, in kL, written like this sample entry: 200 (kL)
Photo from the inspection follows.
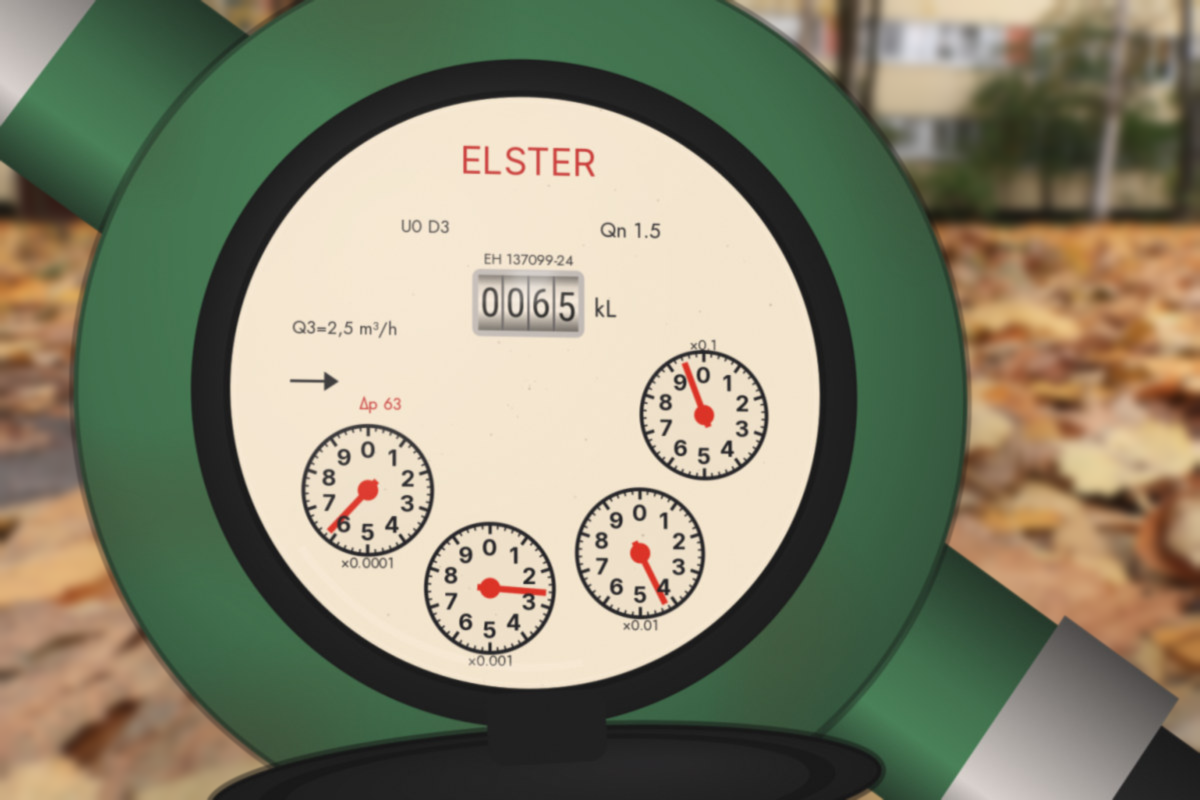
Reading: 64.9426 (kL)
